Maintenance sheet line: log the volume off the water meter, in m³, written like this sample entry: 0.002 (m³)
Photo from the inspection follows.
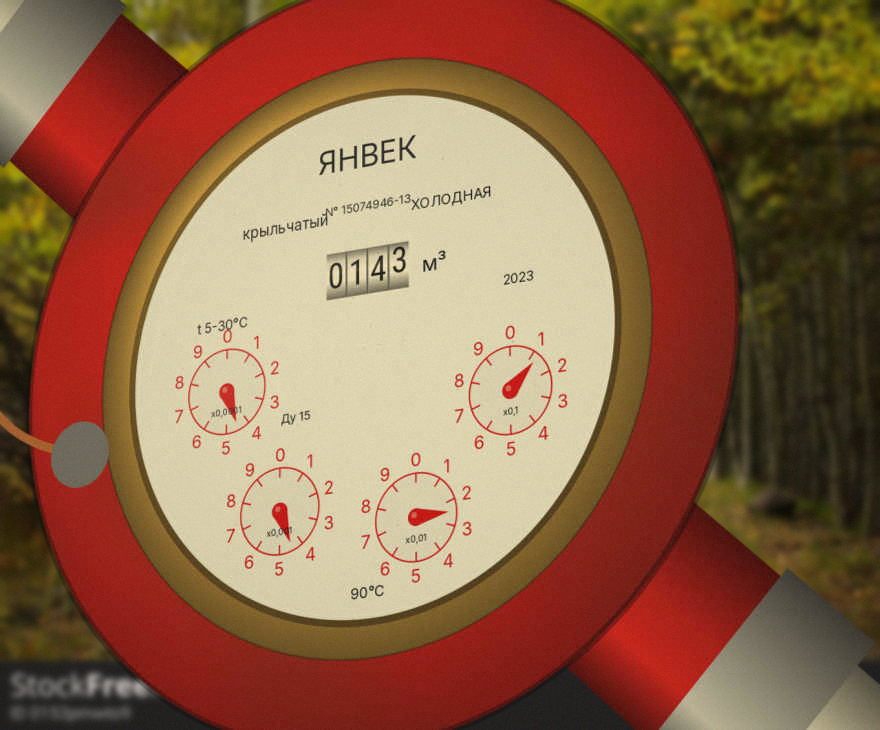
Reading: 143.1244 (m³)
